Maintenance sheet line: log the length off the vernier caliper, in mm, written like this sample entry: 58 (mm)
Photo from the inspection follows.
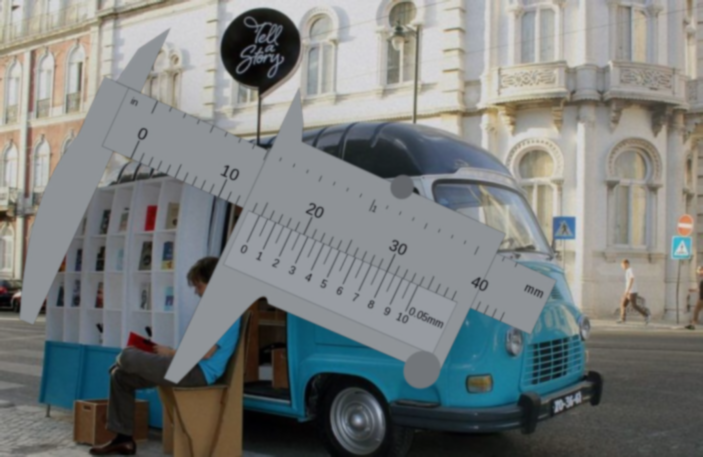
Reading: 14.8 (mm)
